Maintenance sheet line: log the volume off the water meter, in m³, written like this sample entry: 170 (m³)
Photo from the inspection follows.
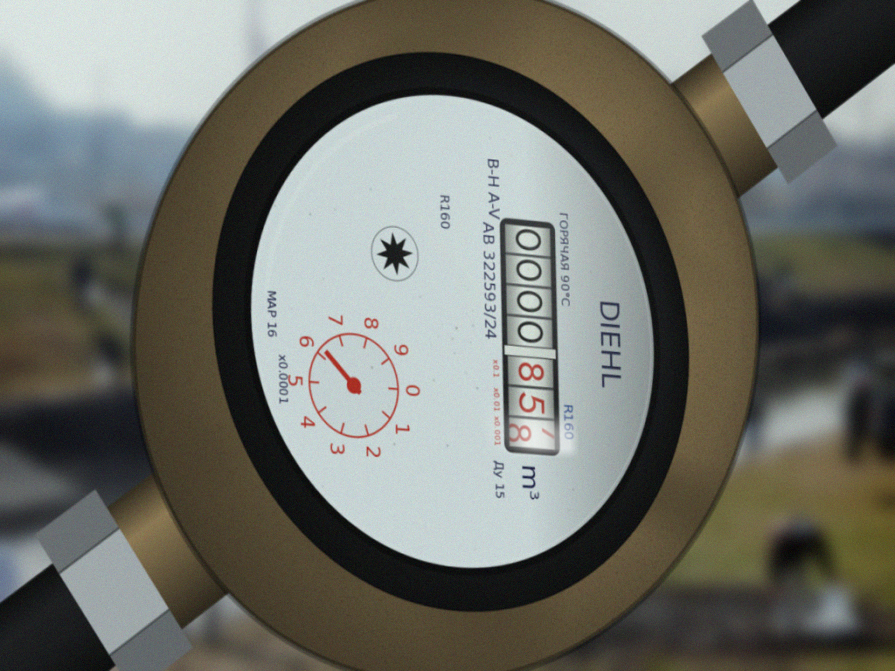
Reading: 0.8576 (m³)
